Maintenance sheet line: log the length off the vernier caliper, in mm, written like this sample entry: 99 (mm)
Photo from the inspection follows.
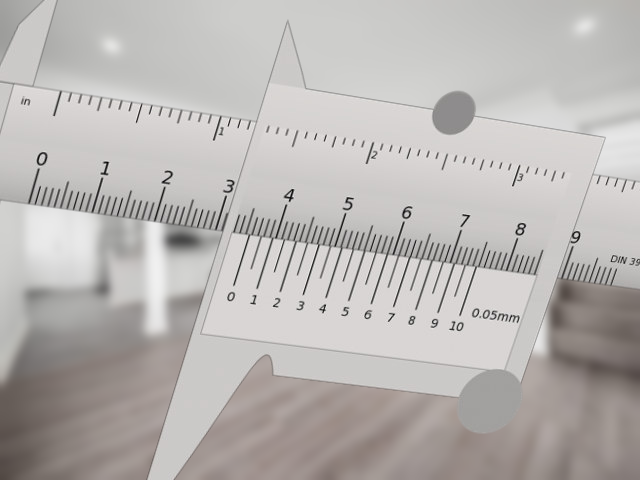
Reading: 35.6 (mm)
